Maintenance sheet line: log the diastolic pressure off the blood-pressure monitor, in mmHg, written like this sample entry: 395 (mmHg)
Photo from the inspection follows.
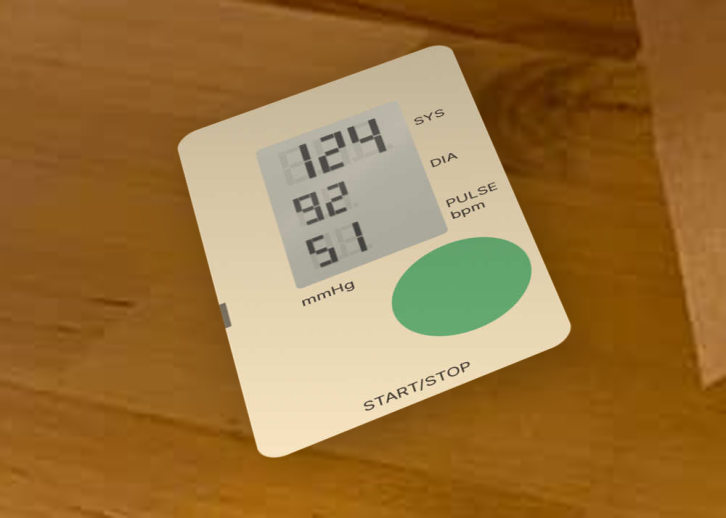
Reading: 92 (mmHg)
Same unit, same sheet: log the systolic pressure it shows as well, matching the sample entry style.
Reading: 124 (mmHg)
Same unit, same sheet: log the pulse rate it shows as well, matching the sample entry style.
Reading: 51 (bpm)
